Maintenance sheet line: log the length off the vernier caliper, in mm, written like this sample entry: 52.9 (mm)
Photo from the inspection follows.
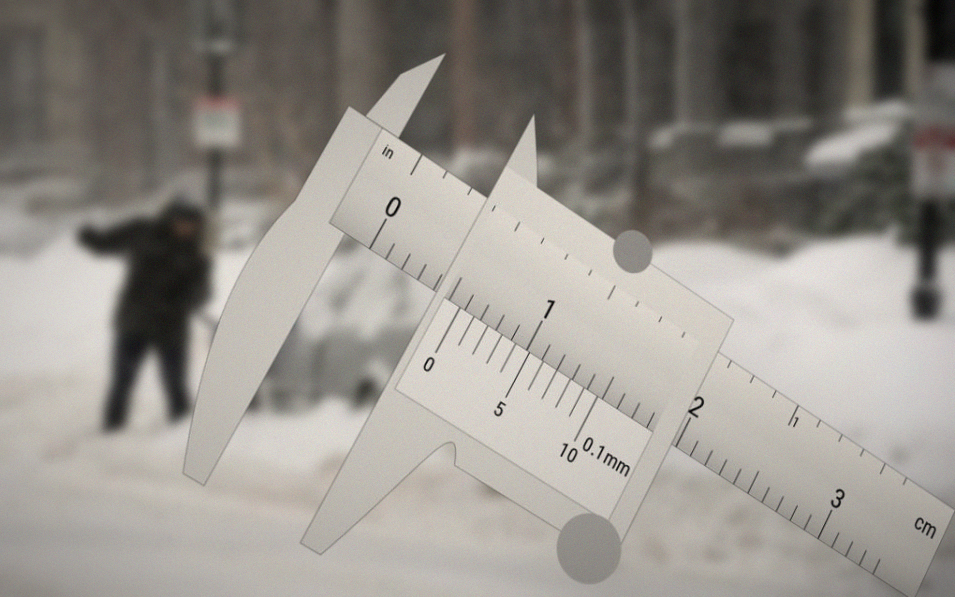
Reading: 5.7 (mm)
